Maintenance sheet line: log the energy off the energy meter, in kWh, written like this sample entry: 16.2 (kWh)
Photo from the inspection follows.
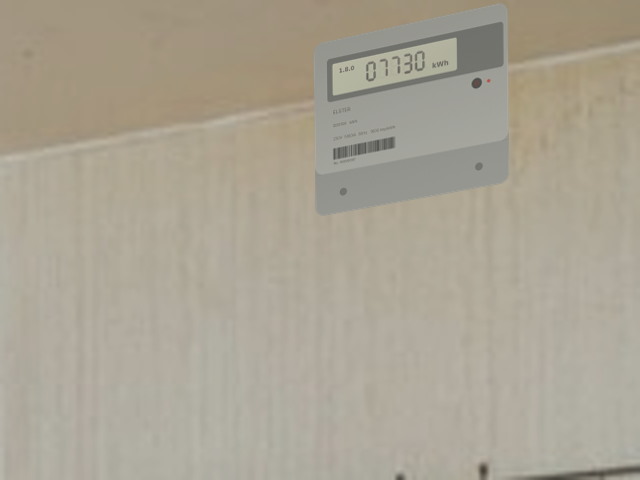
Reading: 7730 (kWh)
